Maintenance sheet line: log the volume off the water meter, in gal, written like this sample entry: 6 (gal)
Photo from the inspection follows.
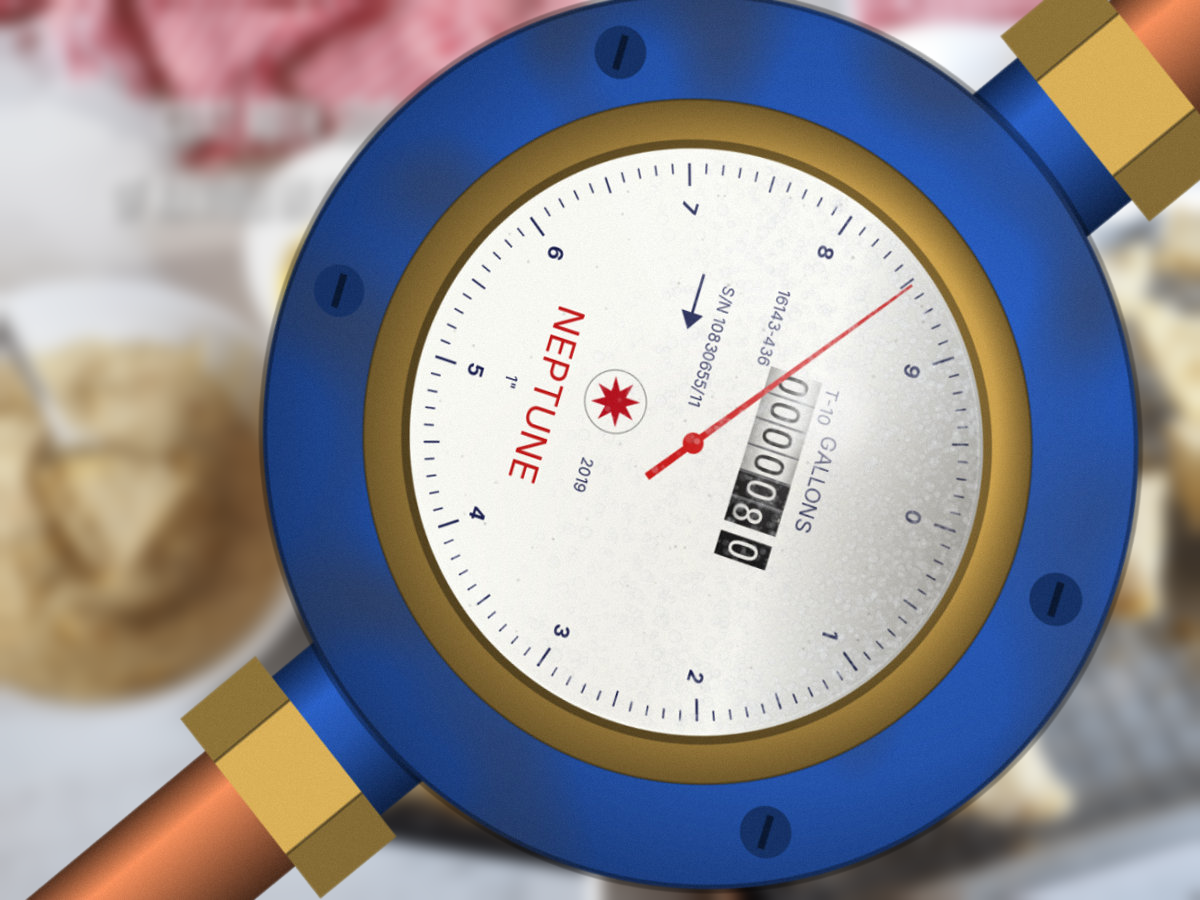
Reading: 78.5 (gal)
